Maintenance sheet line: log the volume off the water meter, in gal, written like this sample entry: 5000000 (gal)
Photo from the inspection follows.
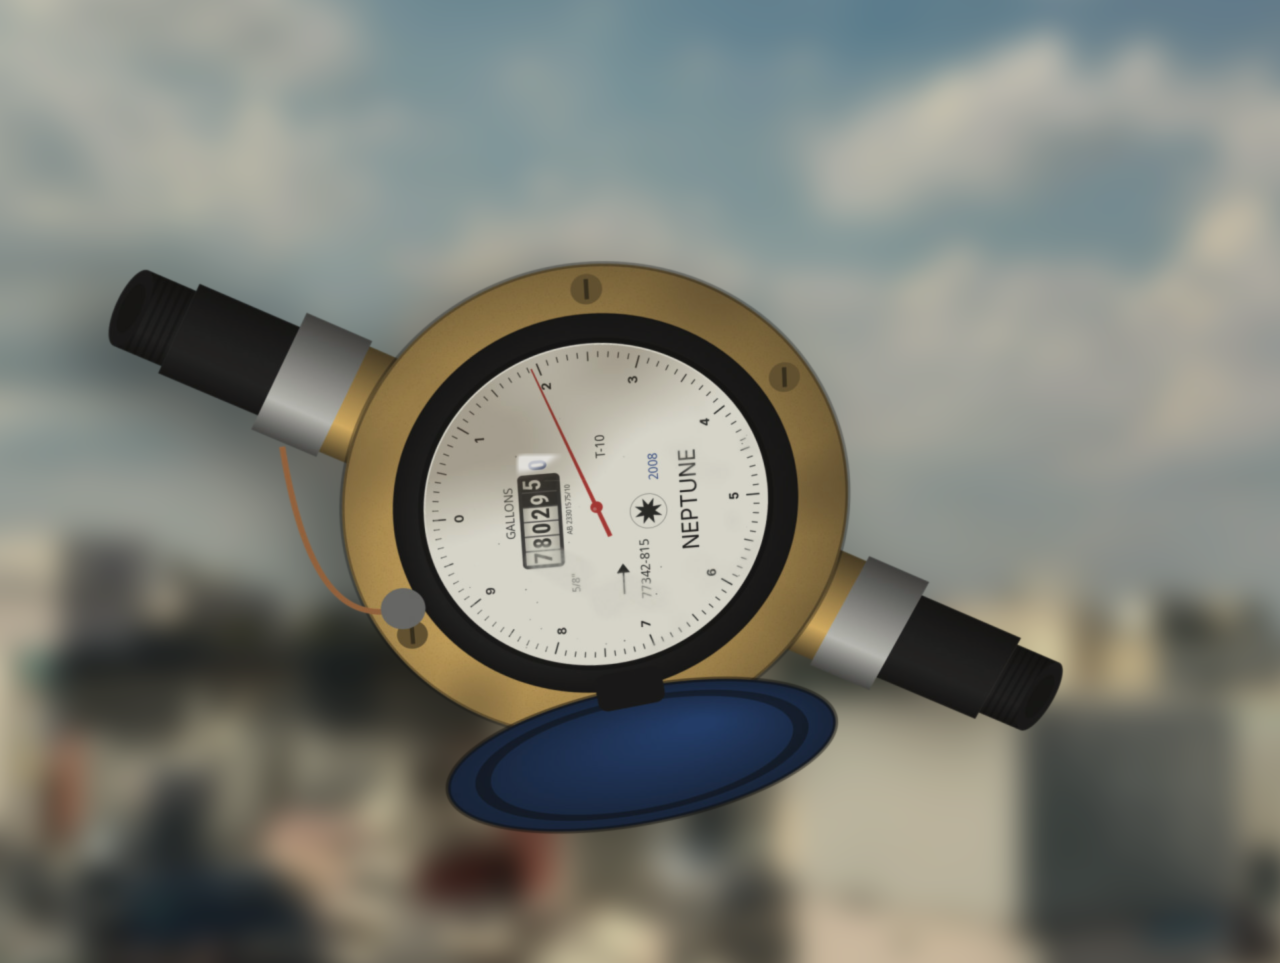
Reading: 7802951.9 (gal)
